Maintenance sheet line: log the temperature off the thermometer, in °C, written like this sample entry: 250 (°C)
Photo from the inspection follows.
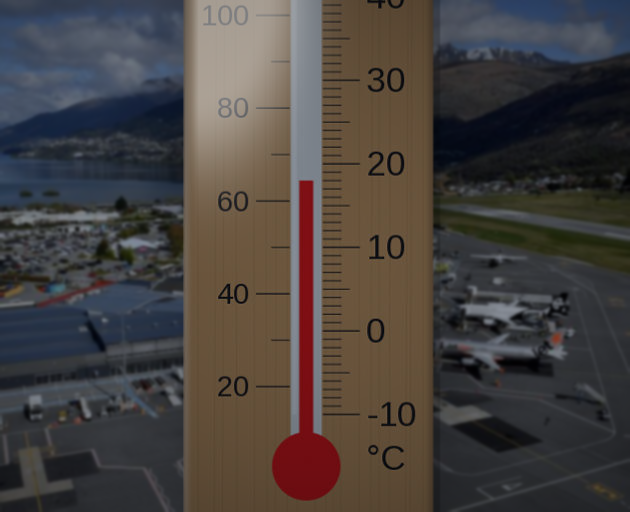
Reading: 18 (°C)
